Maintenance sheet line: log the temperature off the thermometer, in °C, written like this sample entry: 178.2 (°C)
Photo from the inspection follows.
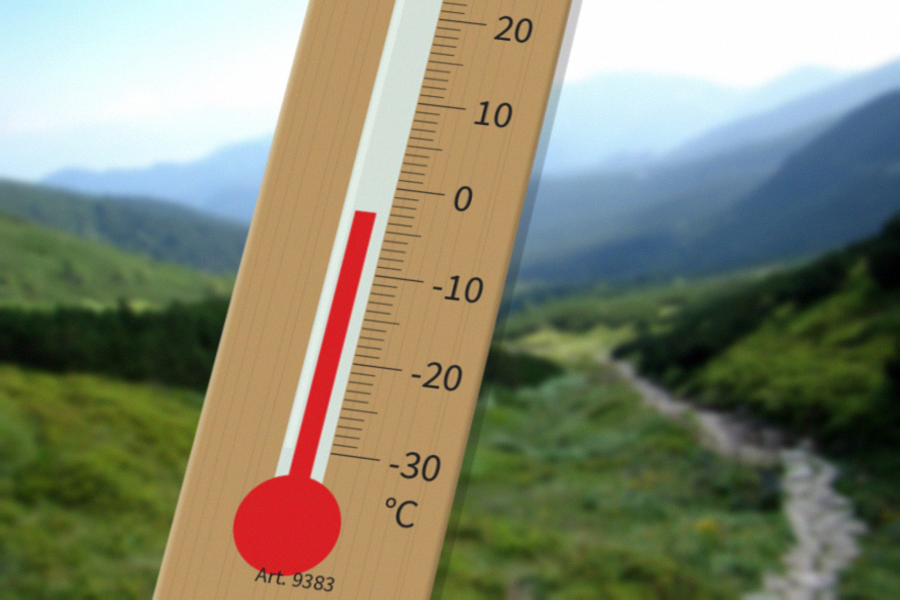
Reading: -3 (°C)
